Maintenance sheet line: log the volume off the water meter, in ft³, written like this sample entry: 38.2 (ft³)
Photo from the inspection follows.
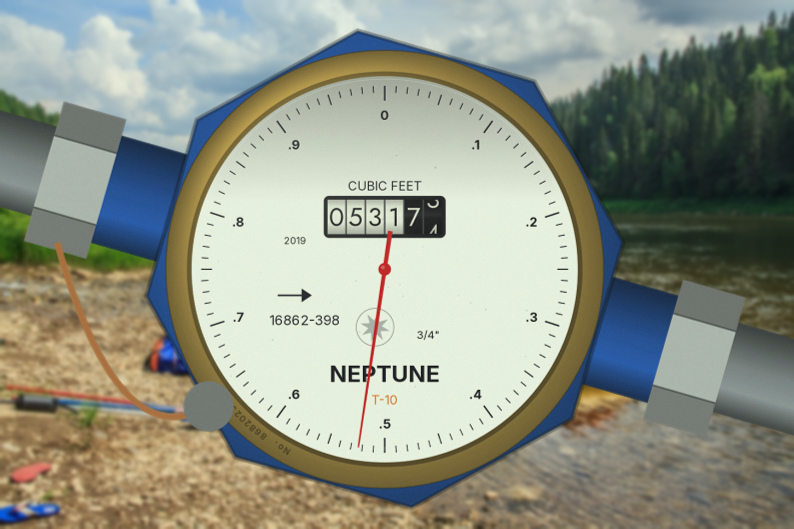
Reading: 53173.52 (ft³)
